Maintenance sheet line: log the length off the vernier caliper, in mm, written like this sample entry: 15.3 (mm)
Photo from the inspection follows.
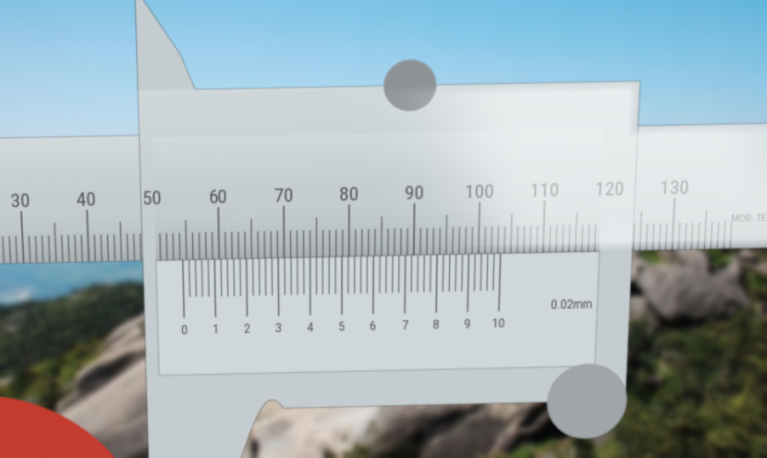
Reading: 54.4 (mm)
